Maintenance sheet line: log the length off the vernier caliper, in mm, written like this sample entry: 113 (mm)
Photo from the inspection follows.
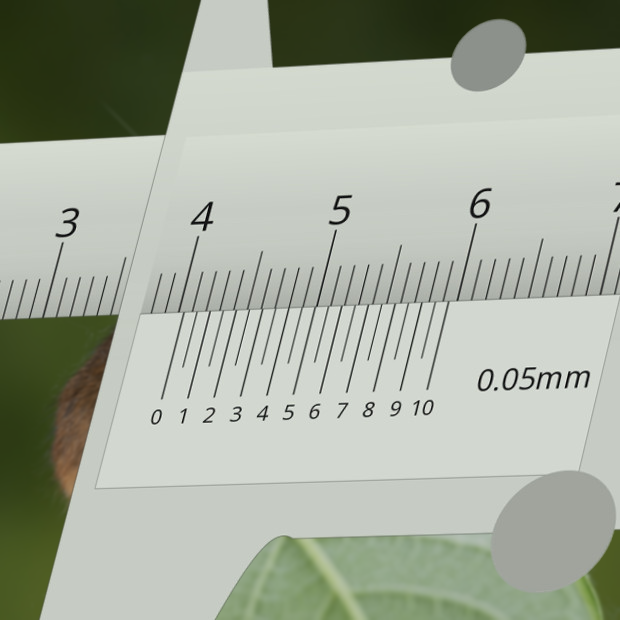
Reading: 40.4 (mm)
